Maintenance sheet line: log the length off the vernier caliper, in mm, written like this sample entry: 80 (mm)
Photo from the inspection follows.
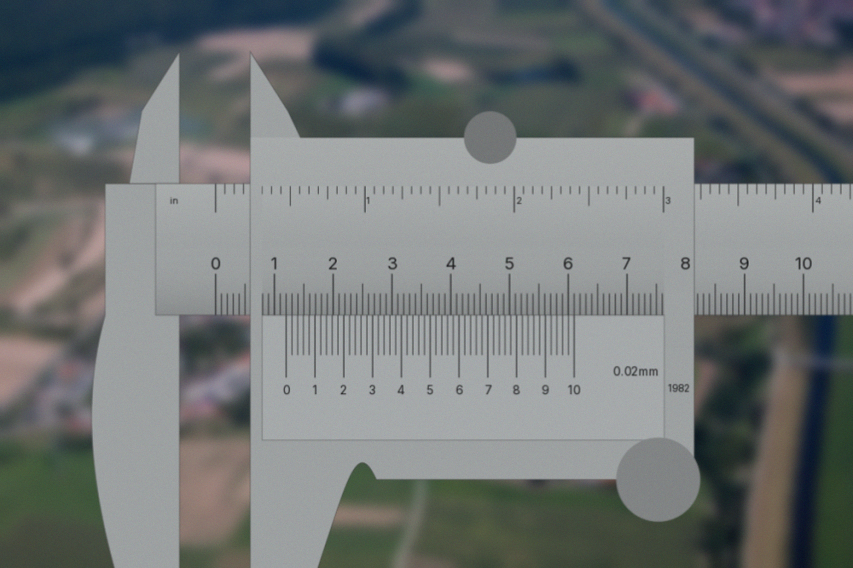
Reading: 12.0 (mm)
